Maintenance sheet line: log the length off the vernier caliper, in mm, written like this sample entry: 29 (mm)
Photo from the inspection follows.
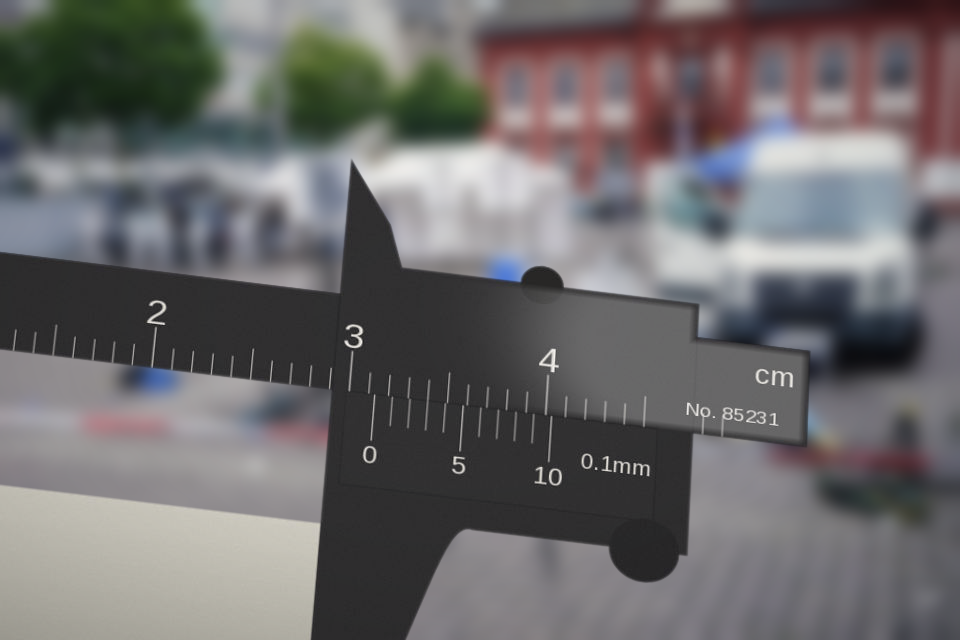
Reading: 31.3 (mm)
